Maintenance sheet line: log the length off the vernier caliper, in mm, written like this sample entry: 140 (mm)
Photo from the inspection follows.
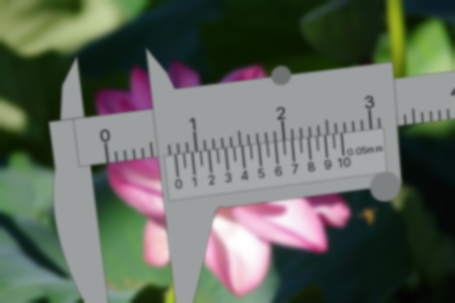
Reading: 7.6 (mm)
